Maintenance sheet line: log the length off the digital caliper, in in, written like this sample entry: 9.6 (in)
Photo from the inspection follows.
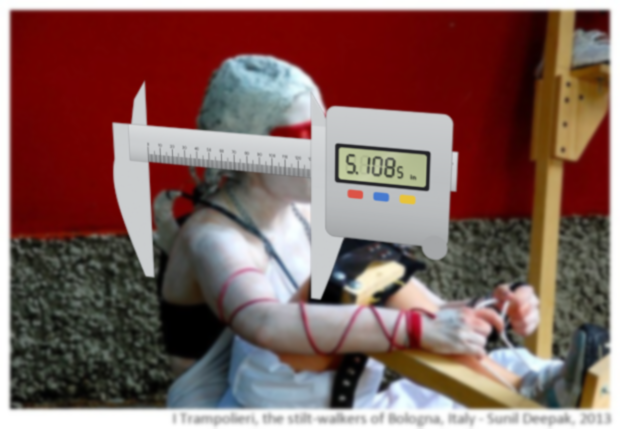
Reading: 5.1085 (in)
